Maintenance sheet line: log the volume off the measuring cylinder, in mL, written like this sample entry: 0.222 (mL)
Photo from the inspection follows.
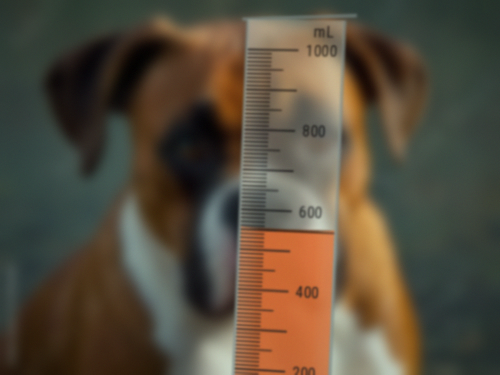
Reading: 550 (mL)
